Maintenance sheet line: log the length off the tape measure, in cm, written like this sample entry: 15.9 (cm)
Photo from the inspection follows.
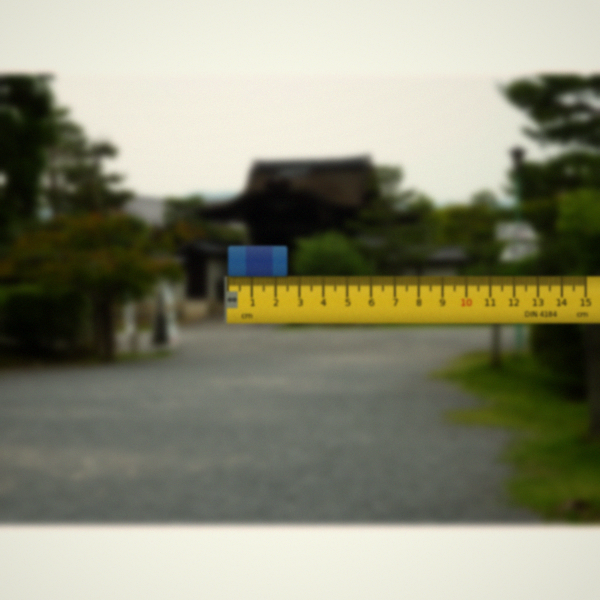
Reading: 2.5 (cm)
